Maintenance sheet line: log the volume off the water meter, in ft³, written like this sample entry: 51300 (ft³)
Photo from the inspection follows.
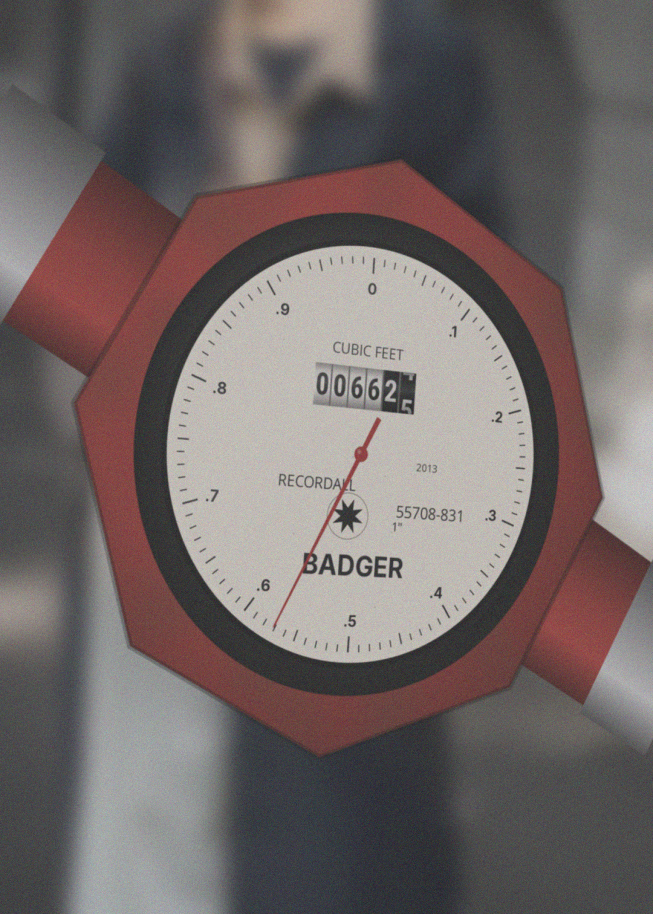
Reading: 6624.57 (ft³)
